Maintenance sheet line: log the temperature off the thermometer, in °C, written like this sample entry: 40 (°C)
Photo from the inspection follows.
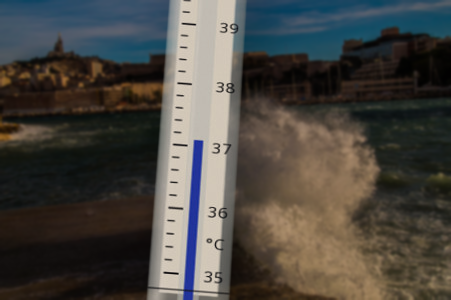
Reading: 37.1 (°C)
